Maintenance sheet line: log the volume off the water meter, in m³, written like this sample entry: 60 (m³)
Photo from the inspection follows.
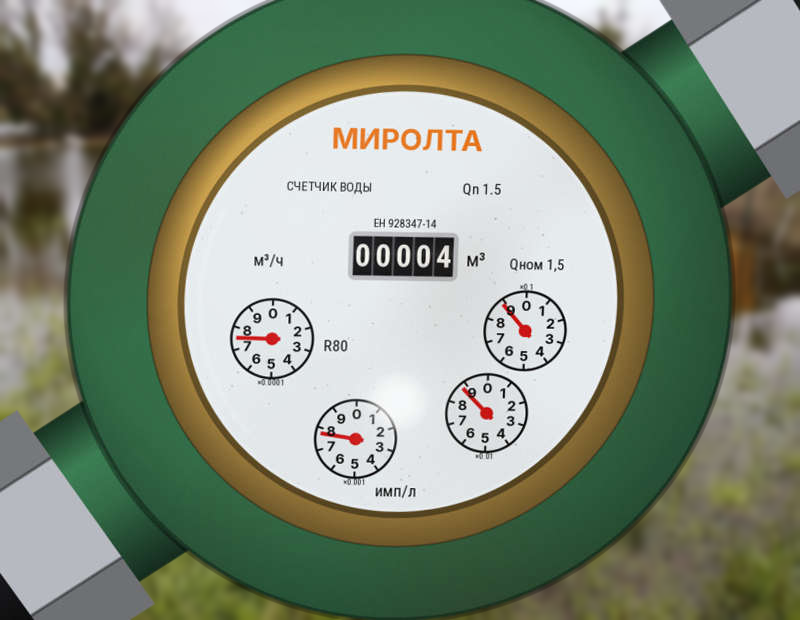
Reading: 4.8877 (m³)
